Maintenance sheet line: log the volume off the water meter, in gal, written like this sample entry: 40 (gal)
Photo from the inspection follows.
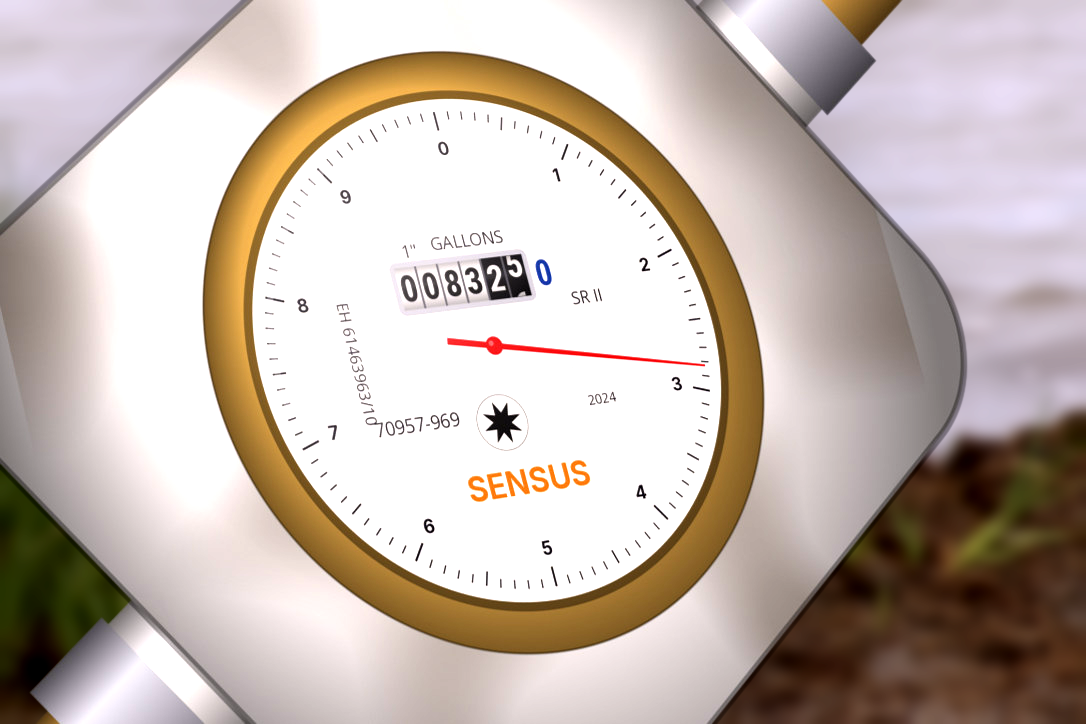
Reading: 83252.8 (gal)
